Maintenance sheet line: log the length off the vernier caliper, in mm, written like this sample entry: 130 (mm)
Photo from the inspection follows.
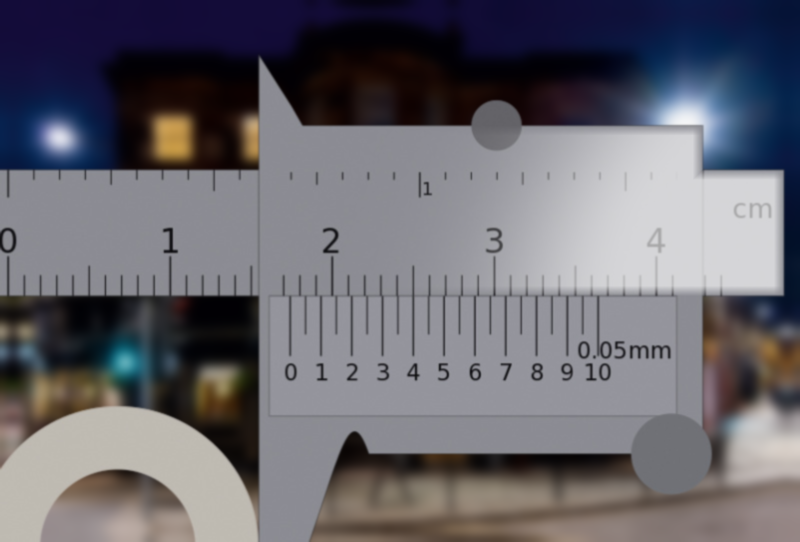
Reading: 17.4 (mm)
